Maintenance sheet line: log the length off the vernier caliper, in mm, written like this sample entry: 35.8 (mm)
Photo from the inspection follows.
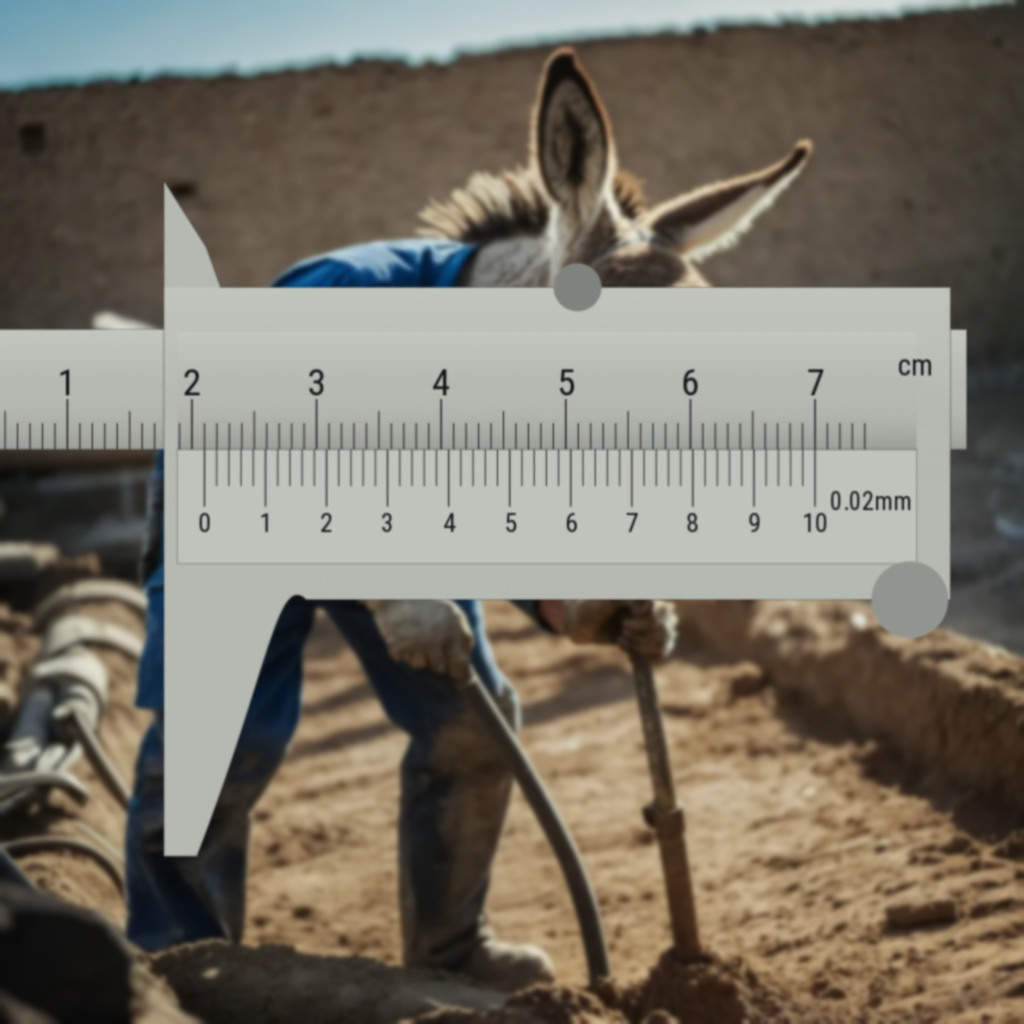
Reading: 21.0 (mm)
